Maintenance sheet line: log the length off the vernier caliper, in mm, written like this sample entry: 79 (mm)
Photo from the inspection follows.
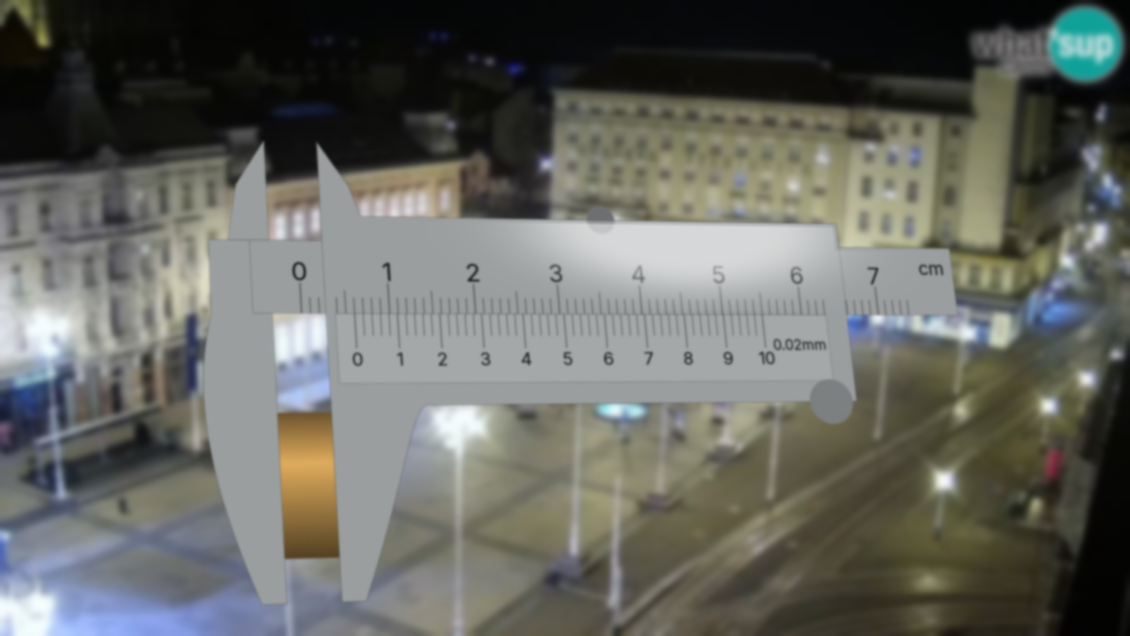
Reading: 6.0 (mm)
